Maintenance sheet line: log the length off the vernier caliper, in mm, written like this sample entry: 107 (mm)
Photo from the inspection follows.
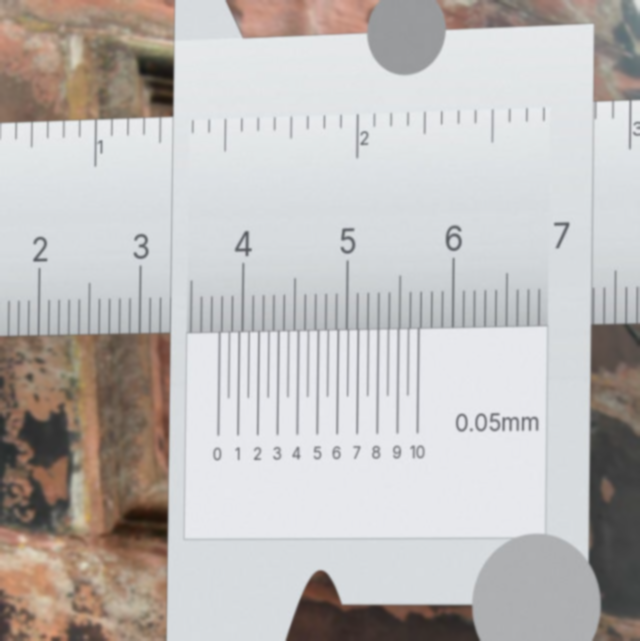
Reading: 37.8 (mm)
